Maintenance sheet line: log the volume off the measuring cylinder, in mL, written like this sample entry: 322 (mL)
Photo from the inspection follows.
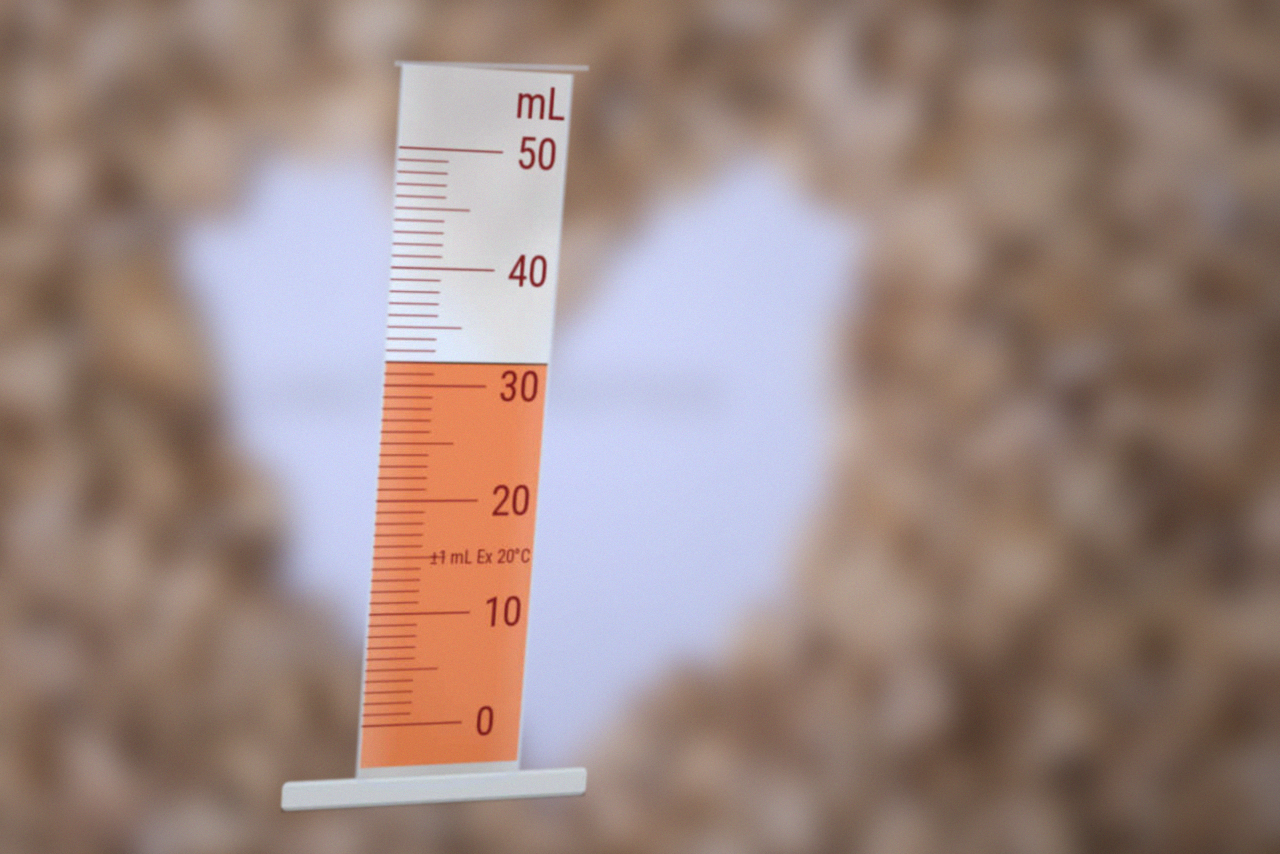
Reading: 32 (mL)
